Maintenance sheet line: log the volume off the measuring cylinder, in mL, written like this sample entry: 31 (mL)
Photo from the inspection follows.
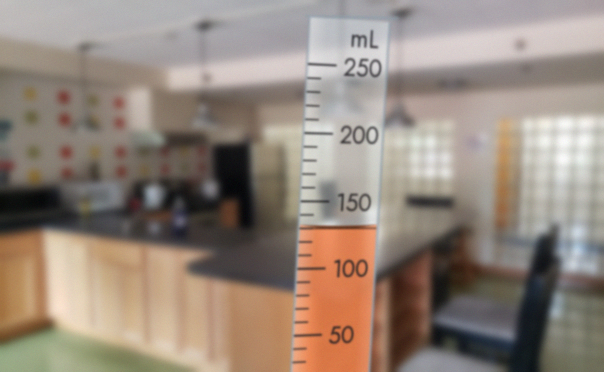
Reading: 130 (mL)
